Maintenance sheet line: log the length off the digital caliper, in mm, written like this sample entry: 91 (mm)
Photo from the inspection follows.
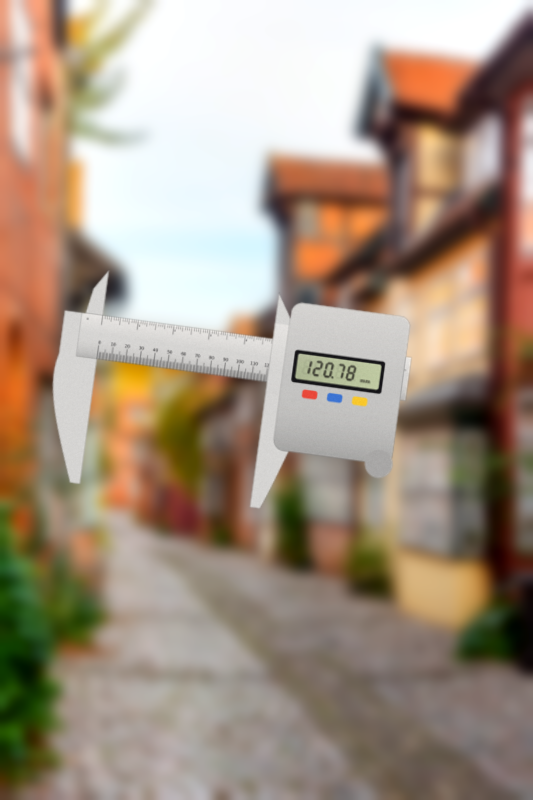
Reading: 120.78 (mm)
